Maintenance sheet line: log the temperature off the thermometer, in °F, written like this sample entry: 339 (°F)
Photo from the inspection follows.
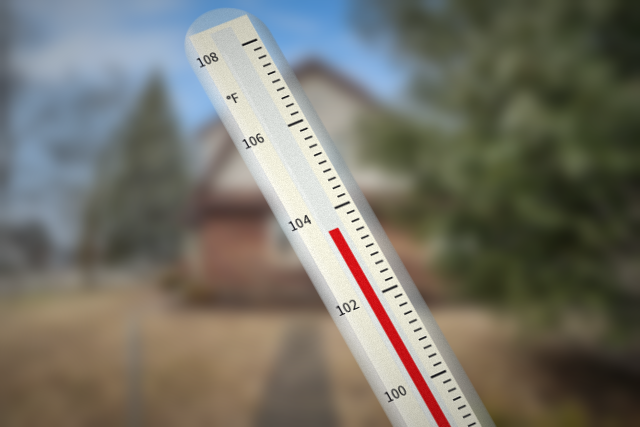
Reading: 103.6 (°F)
